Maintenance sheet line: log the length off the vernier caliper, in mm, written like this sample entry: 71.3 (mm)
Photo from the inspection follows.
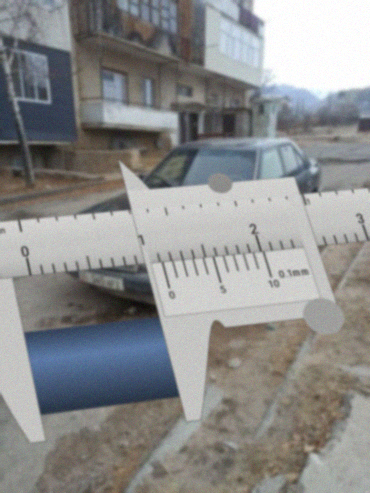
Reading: 11.2 (mm)
